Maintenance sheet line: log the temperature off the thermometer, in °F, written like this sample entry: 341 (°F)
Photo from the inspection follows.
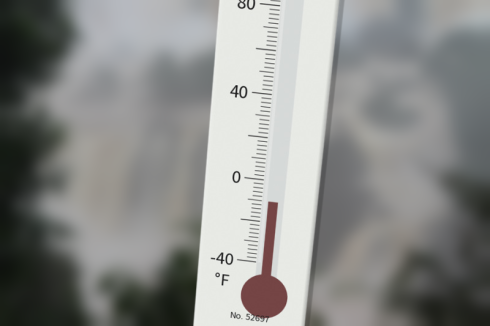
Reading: -10 (°F)
